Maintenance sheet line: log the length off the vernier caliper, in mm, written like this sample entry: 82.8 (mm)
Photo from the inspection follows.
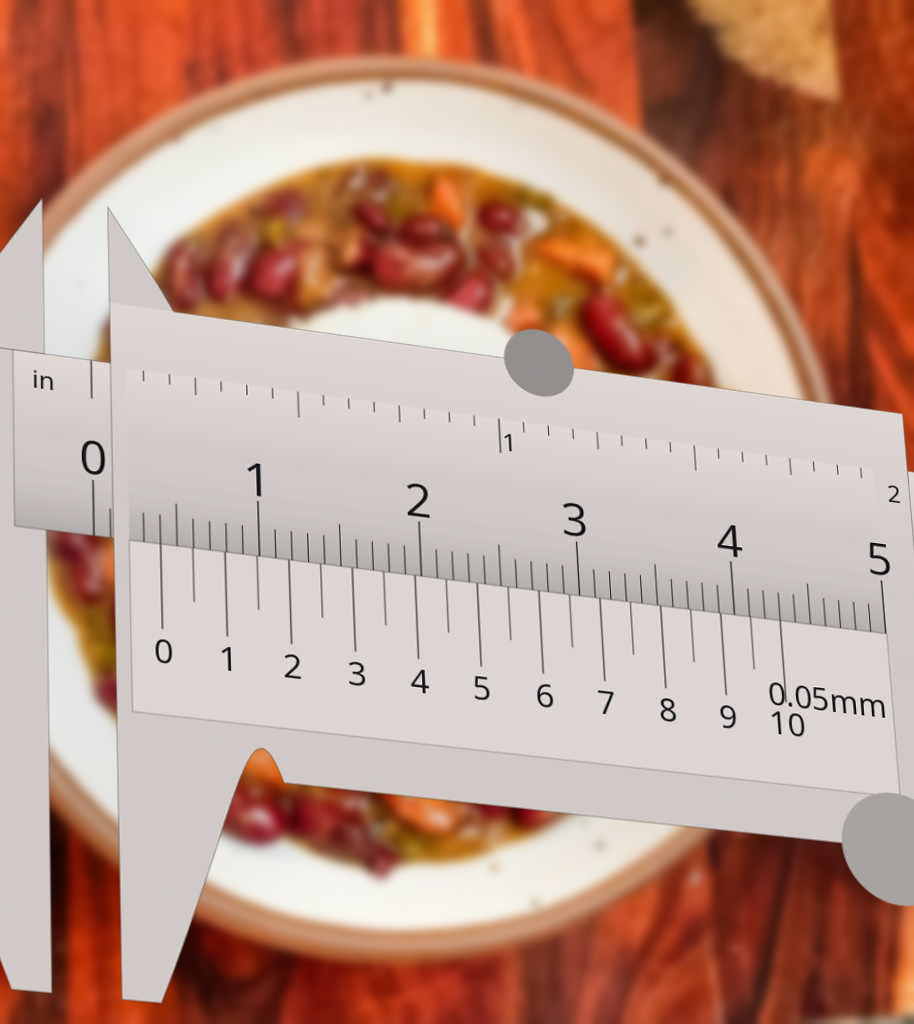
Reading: 4.0 (mm)
